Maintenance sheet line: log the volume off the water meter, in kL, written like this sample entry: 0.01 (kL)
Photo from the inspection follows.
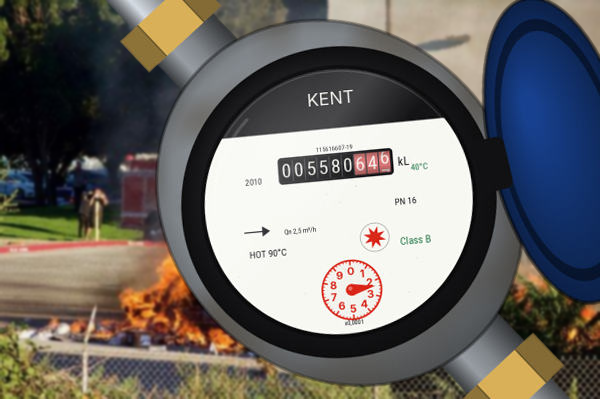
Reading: 5580.6462 (kL)
